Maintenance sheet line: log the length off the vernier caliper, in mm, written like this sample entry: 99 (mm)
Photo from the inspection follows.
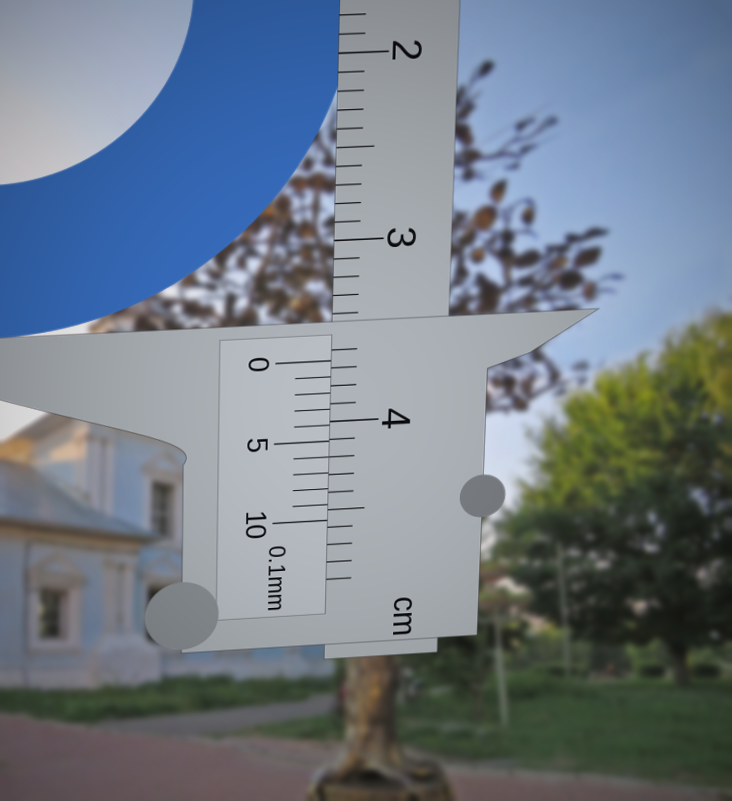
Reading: 36.6 (mm)
